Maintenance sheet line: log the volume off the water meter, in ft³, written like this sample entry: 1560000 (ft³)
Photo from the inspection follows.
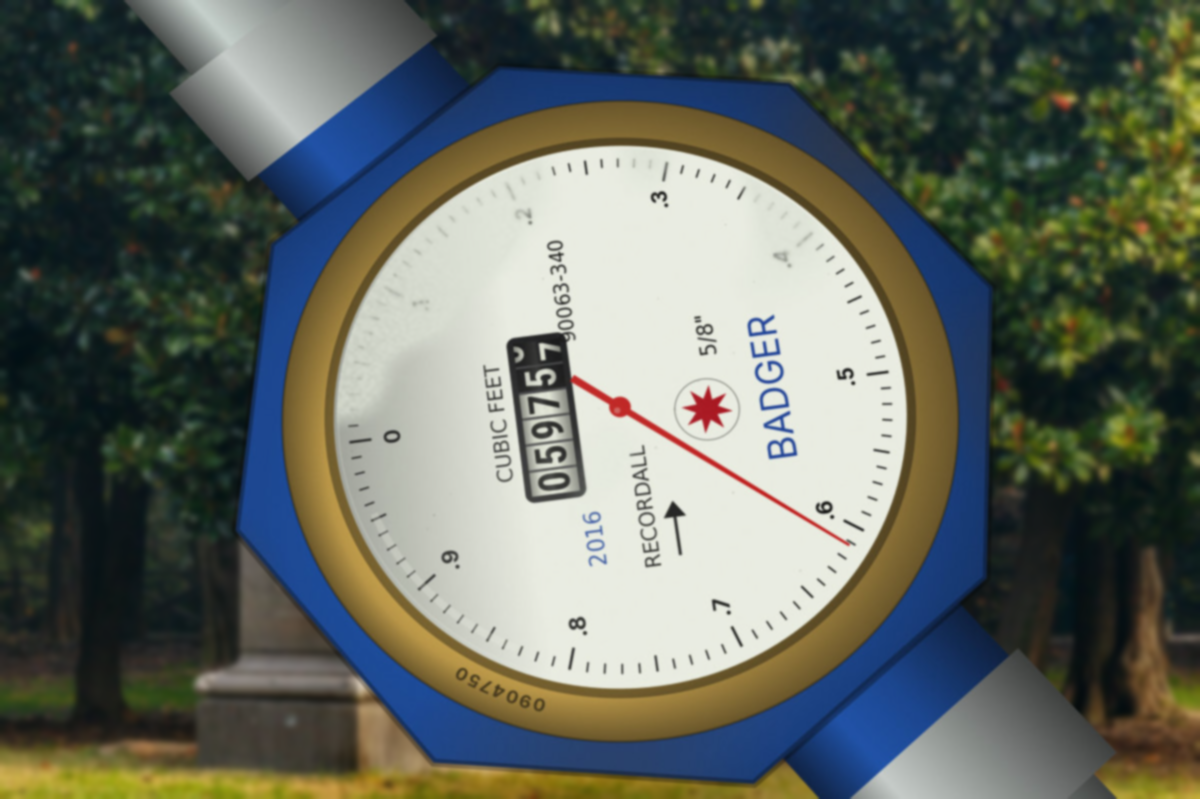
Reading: 59756.61 (ft³)
